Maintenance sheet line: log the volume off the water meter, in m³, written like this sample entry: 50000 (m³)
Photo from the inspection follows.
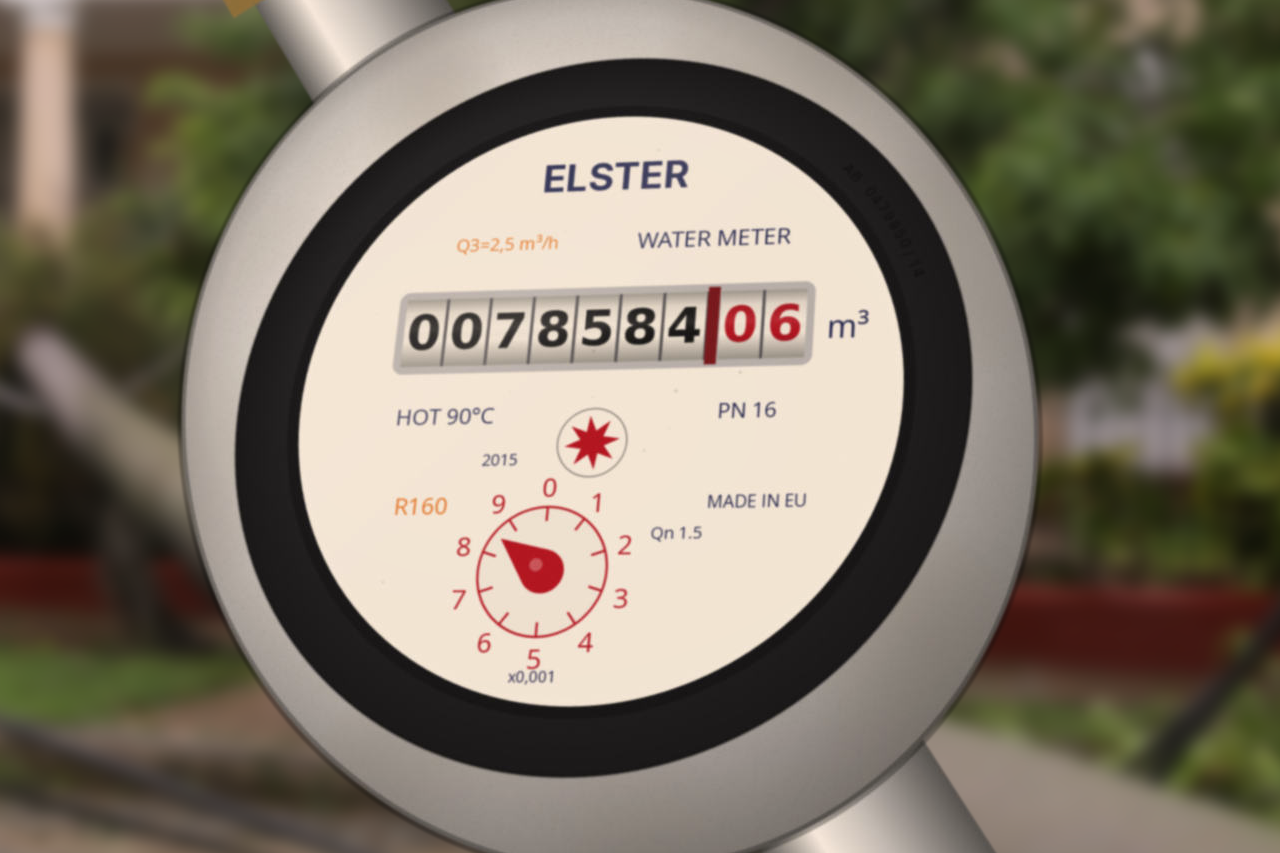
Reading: 78584.068 (m³)
